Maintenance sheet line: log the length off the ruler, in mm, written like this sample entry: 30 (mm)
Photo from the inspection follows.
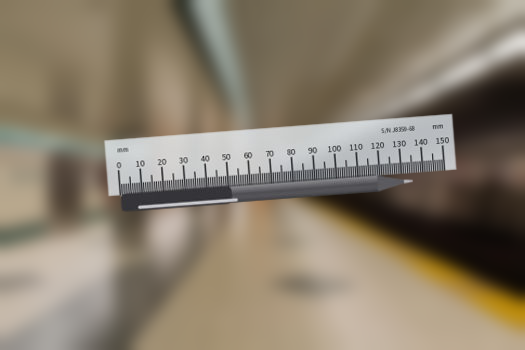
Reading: 135 (mm)
